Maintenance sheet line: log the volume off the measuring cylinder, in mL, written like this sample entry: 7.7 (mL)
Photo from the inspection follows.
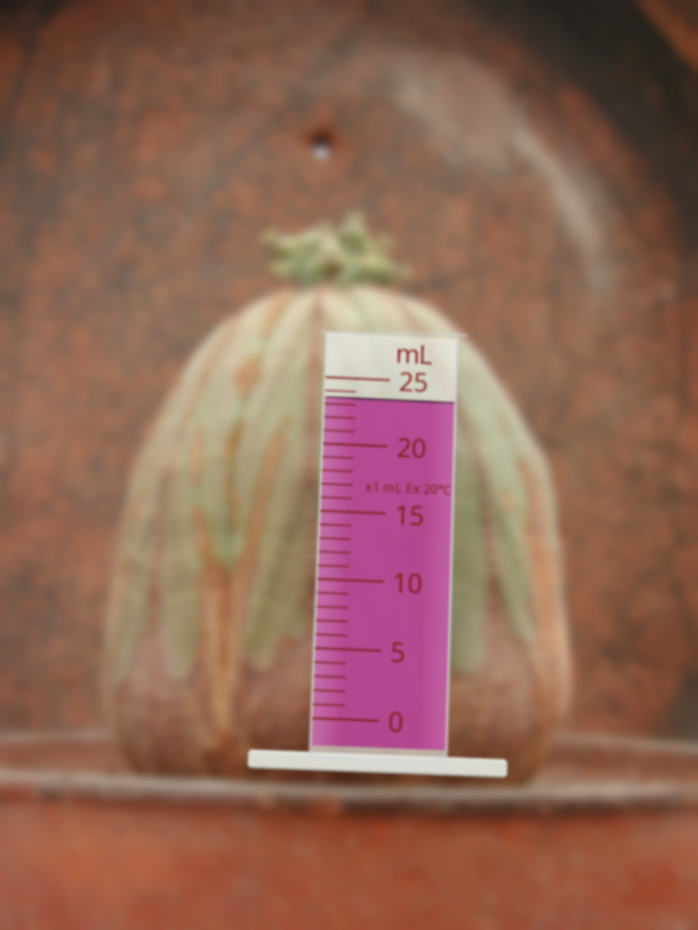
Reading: 23.5 (mL)
